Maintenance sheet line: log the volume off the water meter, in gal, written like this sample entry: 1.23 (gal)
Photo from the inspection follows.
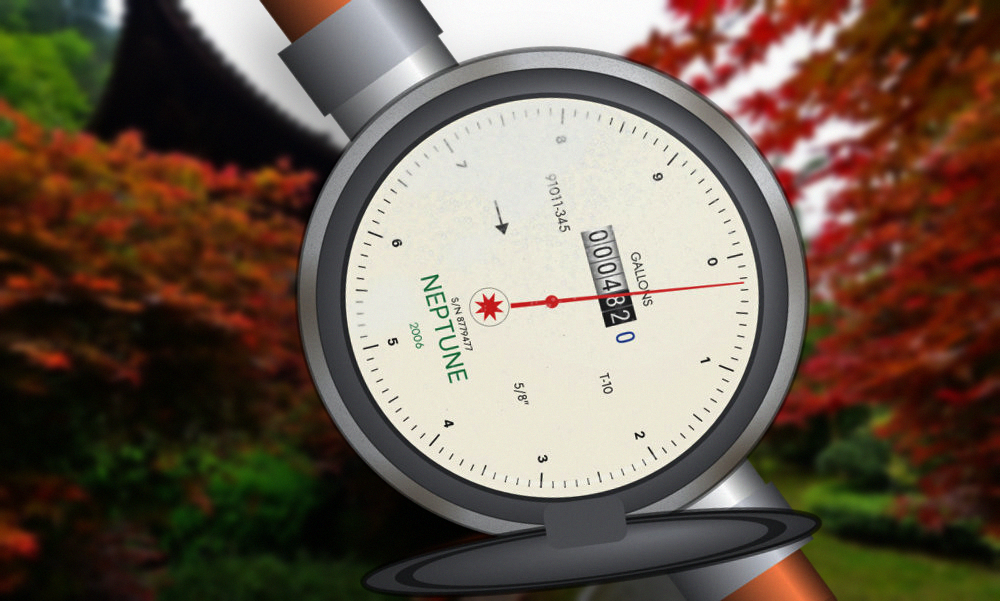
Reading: 4820.2 (gal)
